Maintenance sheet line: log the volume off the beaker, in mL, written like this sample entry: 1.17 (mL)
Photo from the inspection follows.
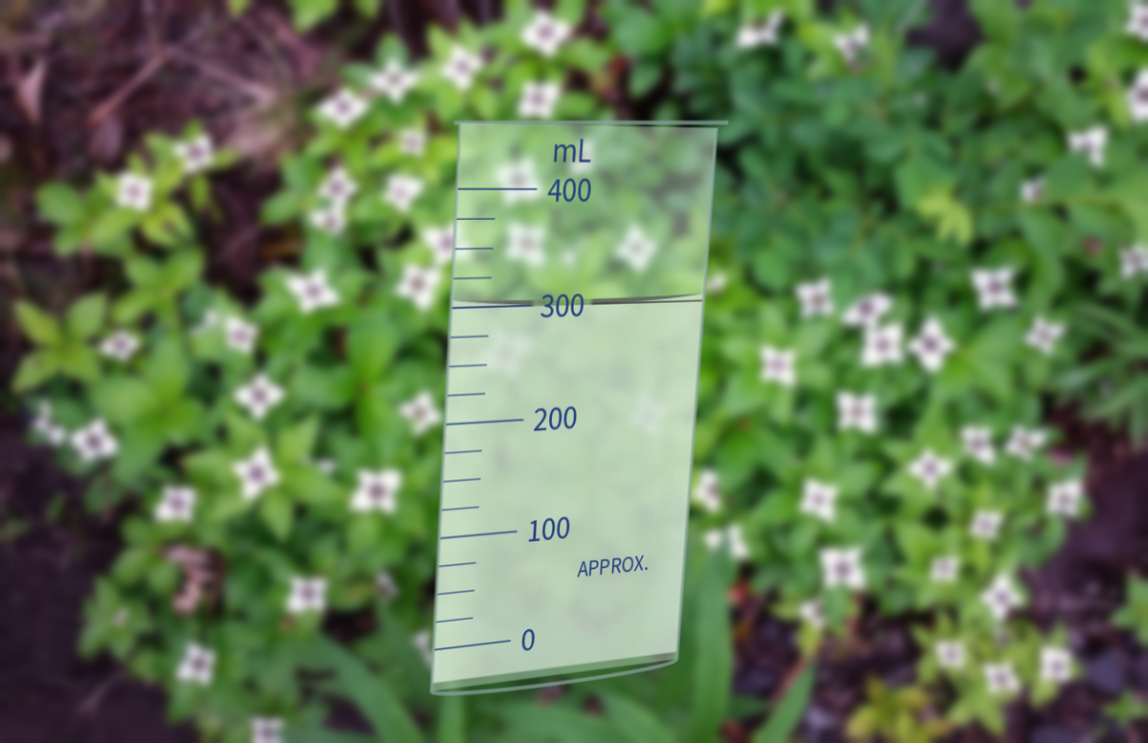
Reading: 300 (mL)
